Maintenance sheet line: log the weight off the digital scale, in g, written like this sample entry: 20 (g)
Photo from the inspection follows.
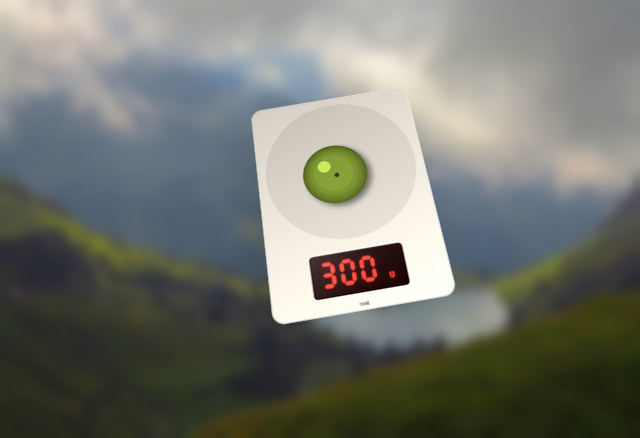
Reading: 300 (g)
